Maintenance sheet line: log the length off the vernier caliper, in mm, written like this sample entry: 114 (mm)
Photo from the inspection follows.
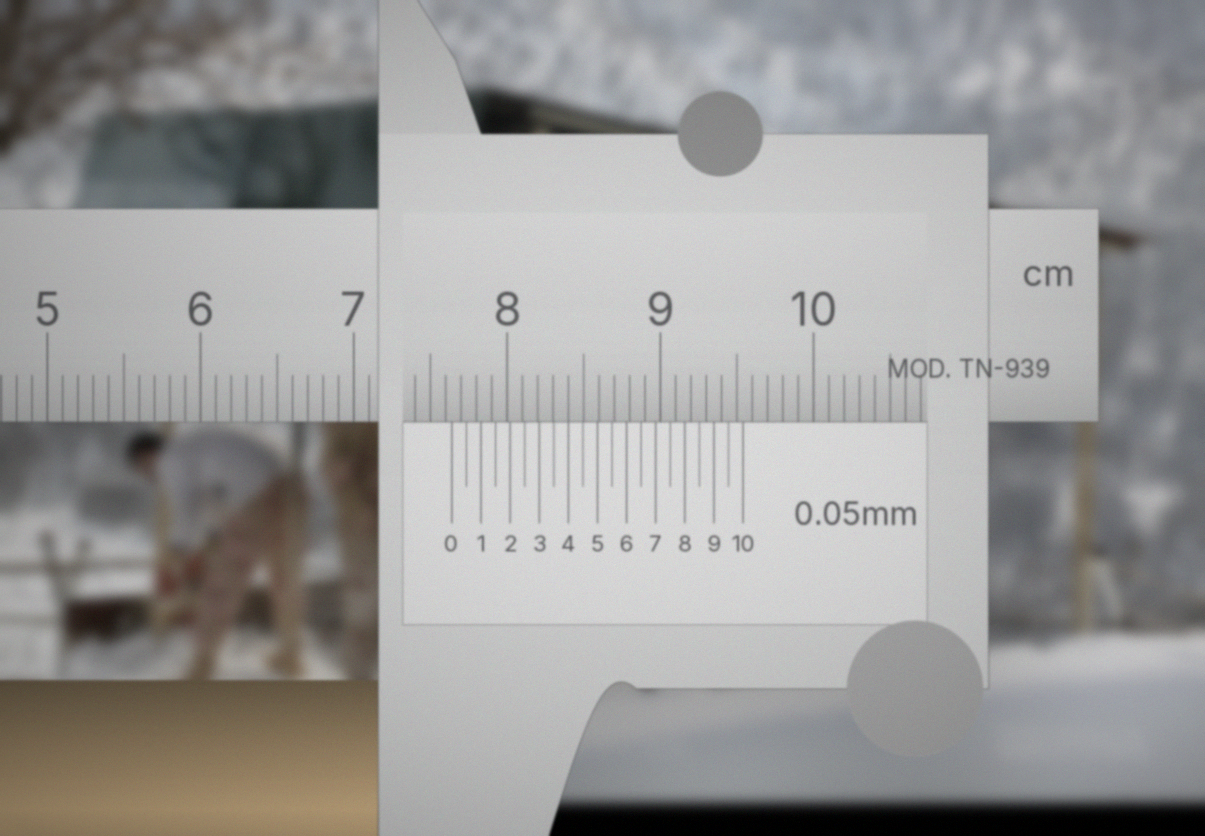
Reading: 76.4 (mm)
